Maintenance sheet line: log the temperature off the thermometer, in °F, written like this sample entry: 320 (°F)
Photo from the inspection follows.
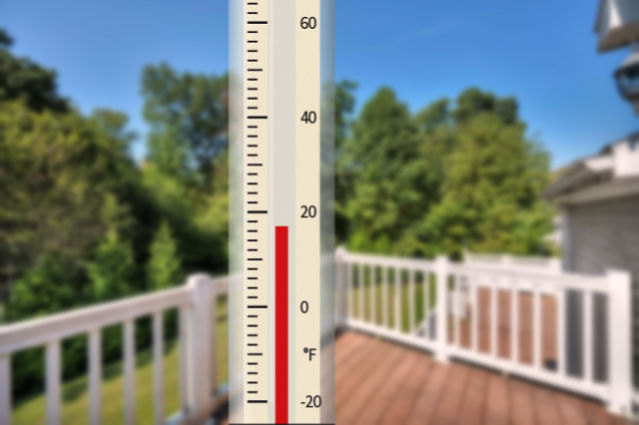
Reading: 17 (°F)
